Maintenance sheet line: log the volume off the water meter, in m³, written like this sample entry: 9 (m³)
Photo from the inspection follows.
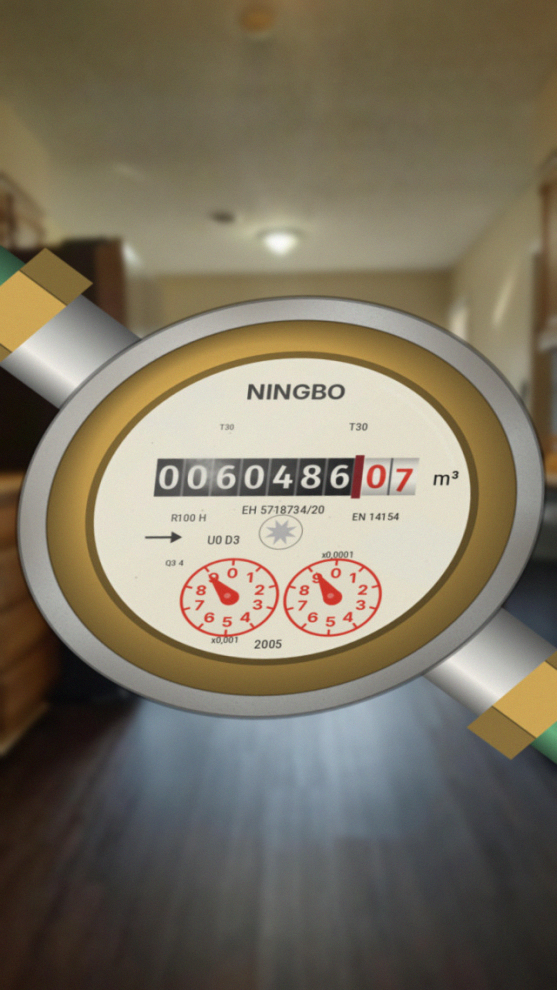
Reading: 60486.0689 (m³)
